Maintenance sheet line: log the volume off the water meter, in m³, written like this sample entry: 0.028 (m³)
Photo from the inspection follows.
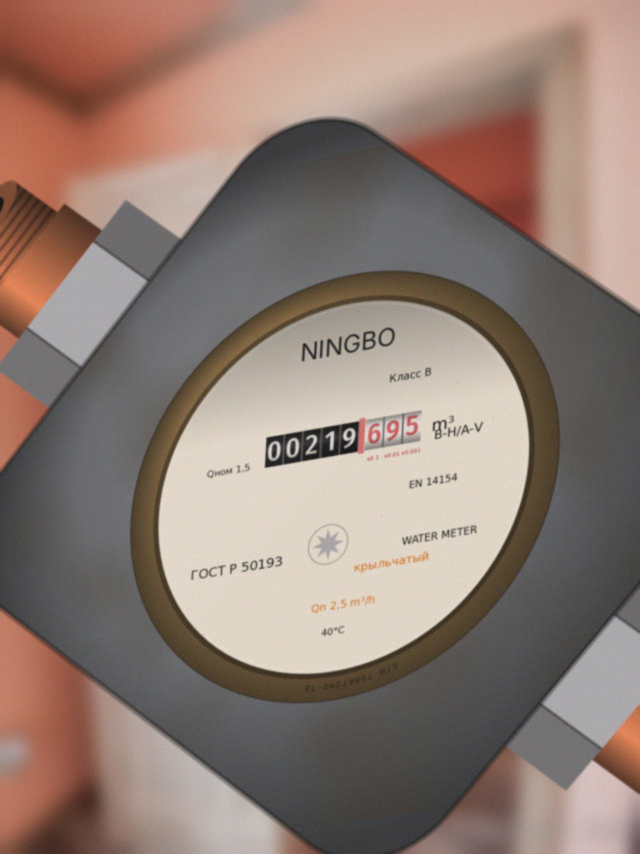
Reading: 219.695 (m³)
